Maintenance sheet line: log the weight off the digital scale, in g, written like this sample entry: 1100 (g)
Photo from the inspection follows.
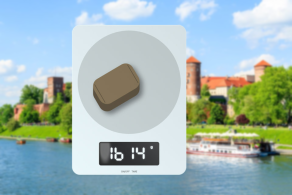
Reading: 1614 (g)
